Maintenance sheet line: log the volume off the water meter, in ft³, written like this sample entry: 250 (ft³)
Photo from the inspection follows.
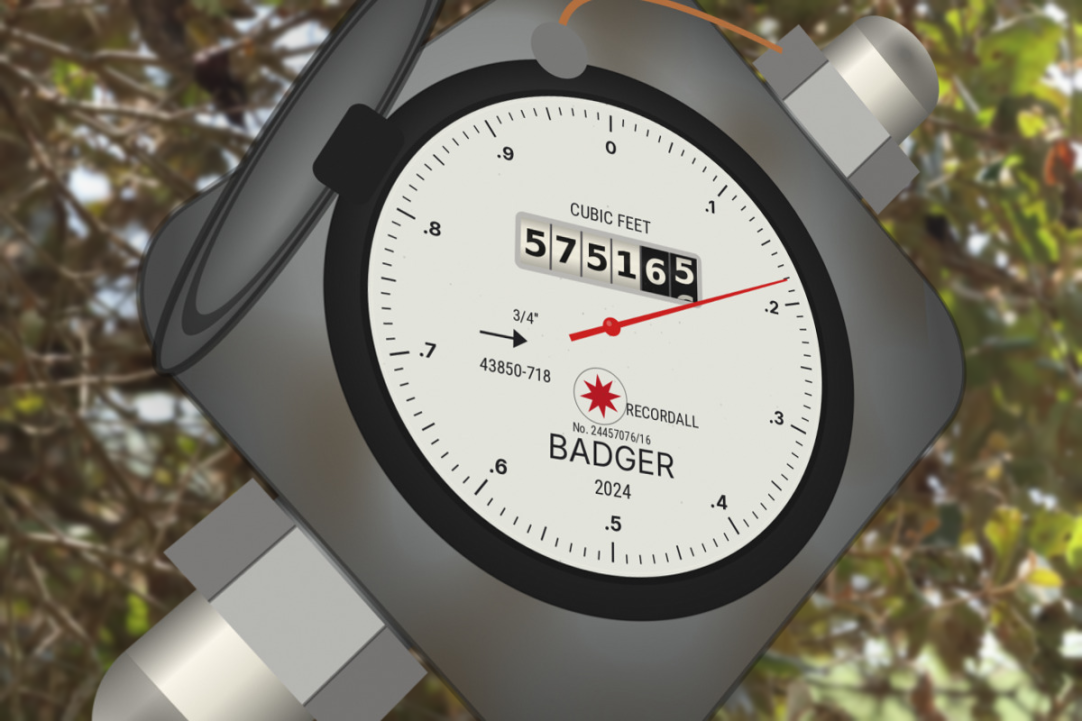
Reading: 575165.18 (ft³)
